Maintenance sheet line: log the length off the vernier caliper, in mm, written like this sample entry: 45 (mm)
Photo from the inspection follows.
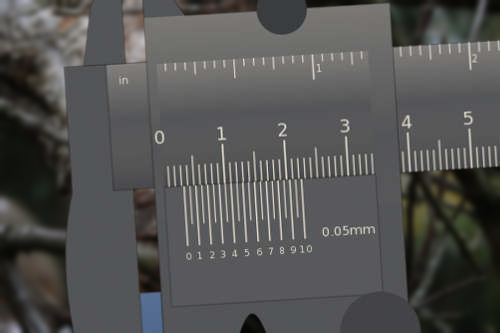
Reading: 3.4 (mm)
